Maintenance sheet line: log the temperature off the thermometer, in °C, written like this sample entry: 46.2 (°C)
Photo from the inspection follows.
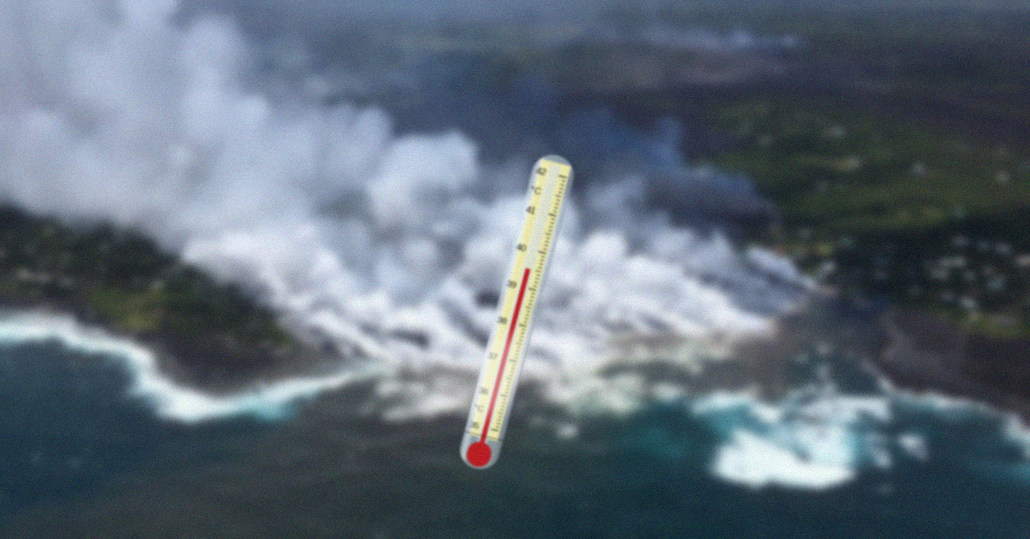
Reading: 39.5 (°C)
